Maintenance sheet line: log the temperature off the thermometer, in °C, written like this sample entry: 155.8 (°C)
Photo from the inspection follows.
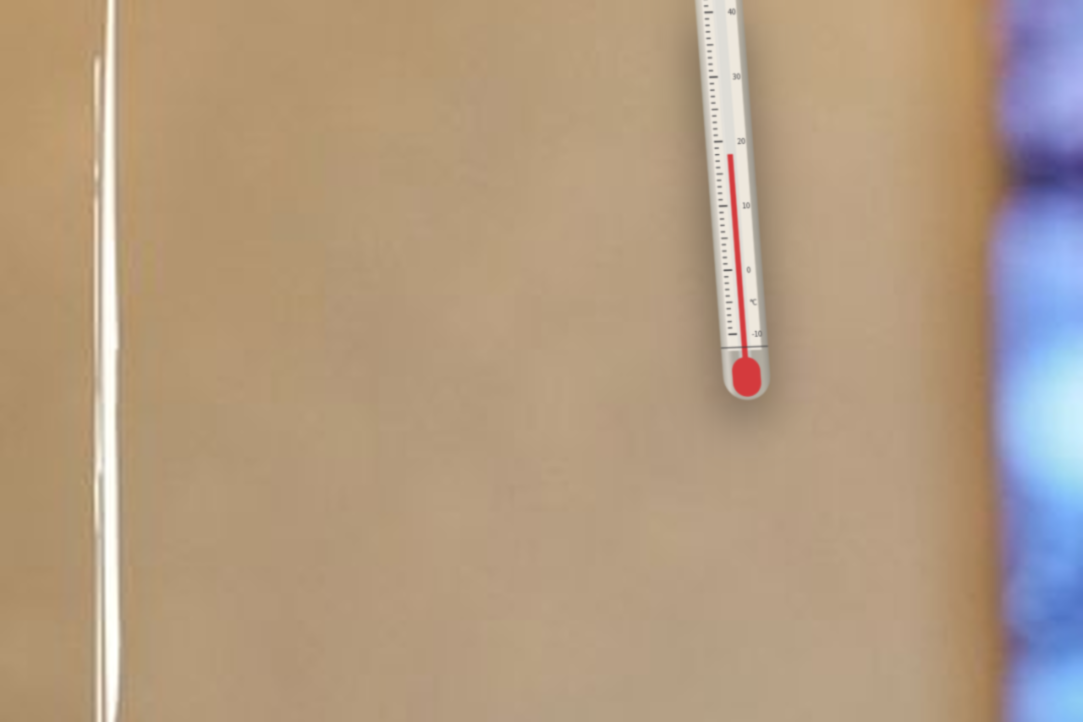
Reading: 18 (°C)
